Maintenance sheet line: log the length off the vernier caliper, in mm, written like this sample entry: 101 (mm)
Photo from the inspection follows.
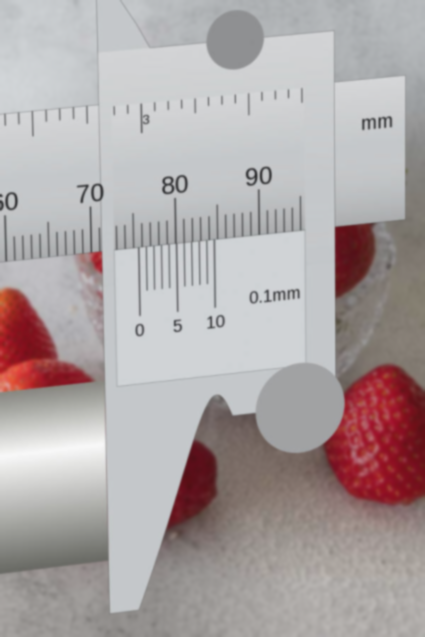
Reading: 75.6 (mm)
